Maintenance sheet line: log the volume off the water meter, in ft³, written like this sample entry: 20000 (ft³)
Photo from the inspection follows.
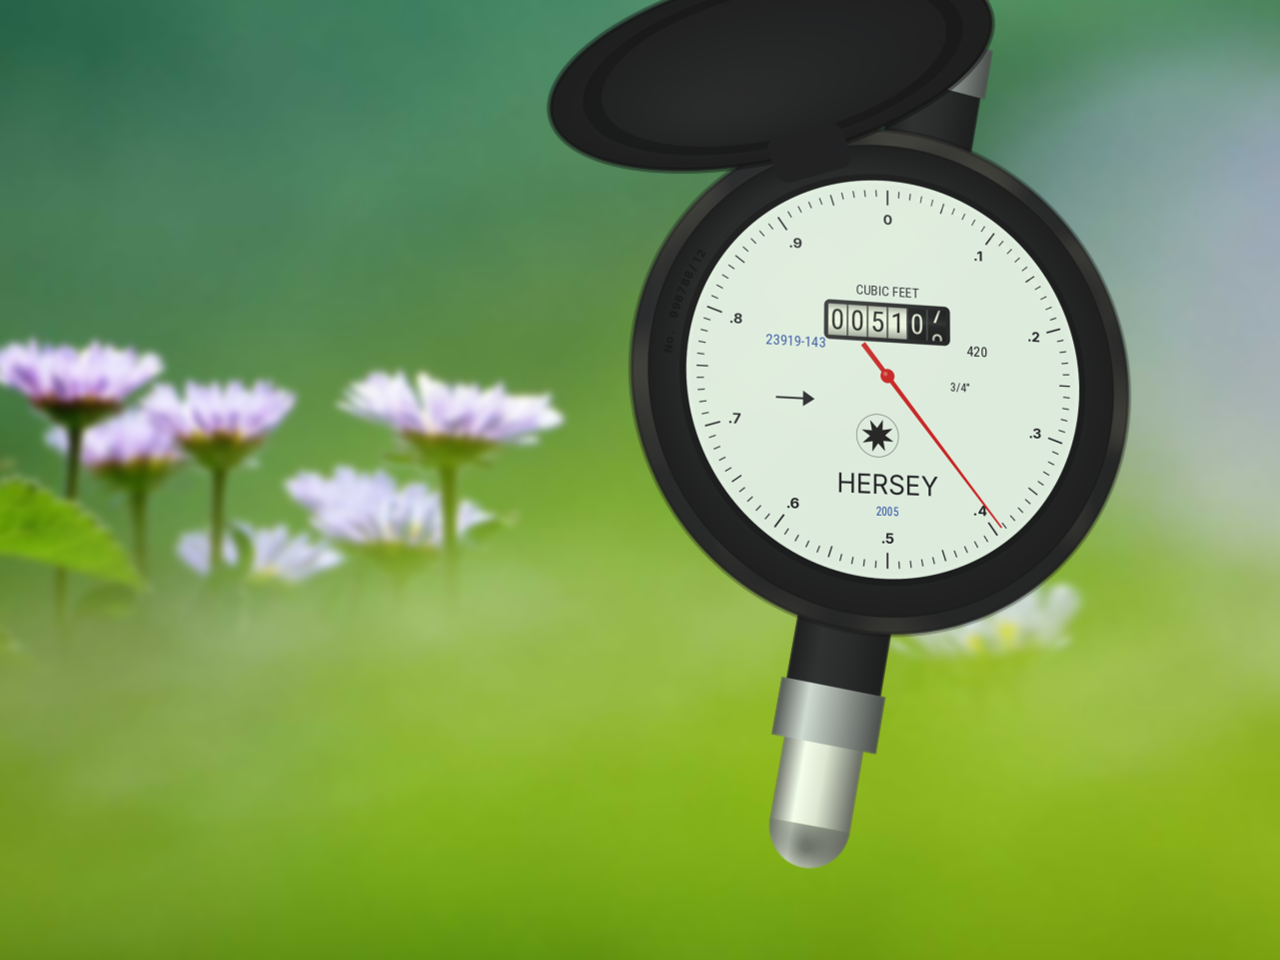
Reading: 5107.39 (ft³)
